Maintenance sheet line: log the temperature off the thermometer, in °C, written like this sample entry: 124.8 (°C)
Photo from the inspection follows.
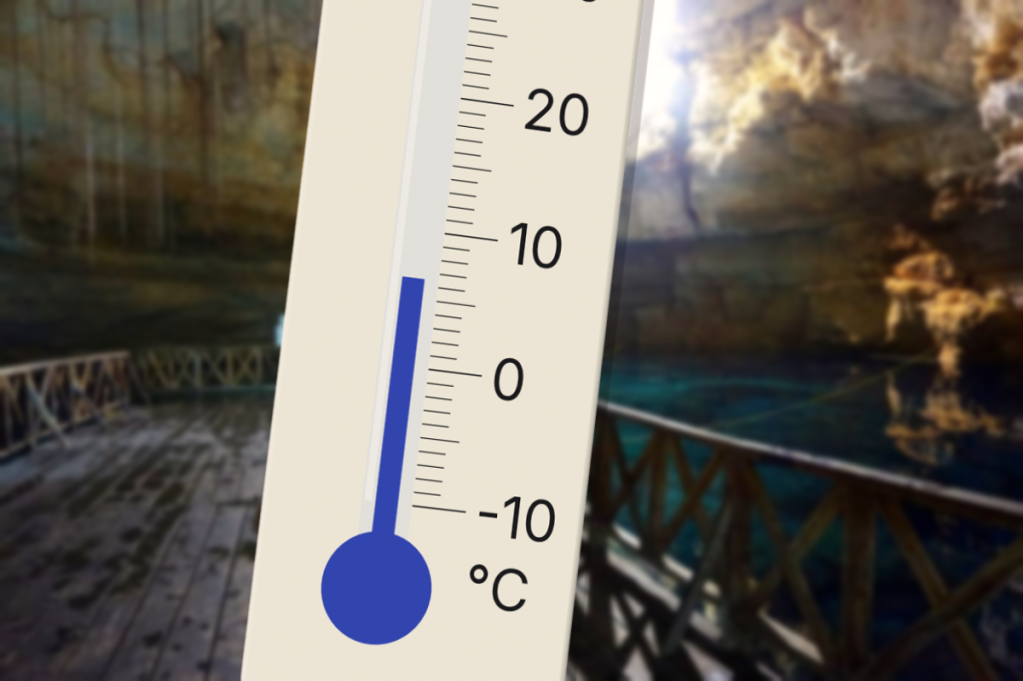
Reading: 6.5 (°C)
